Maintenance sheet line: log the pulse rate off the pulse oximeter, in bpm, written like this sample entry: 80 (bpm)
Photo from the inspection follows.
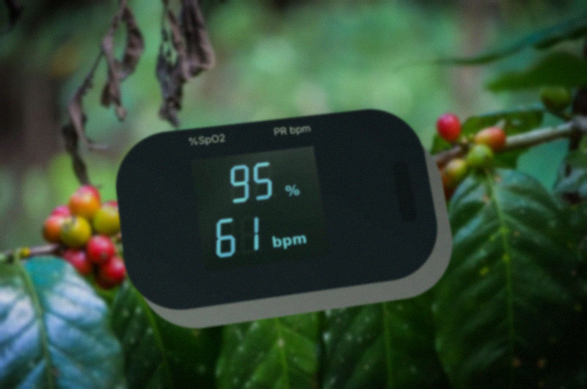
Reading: 61 (bpm)
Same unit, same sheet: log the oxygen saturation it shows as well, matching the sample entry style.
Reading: 95 (%)
